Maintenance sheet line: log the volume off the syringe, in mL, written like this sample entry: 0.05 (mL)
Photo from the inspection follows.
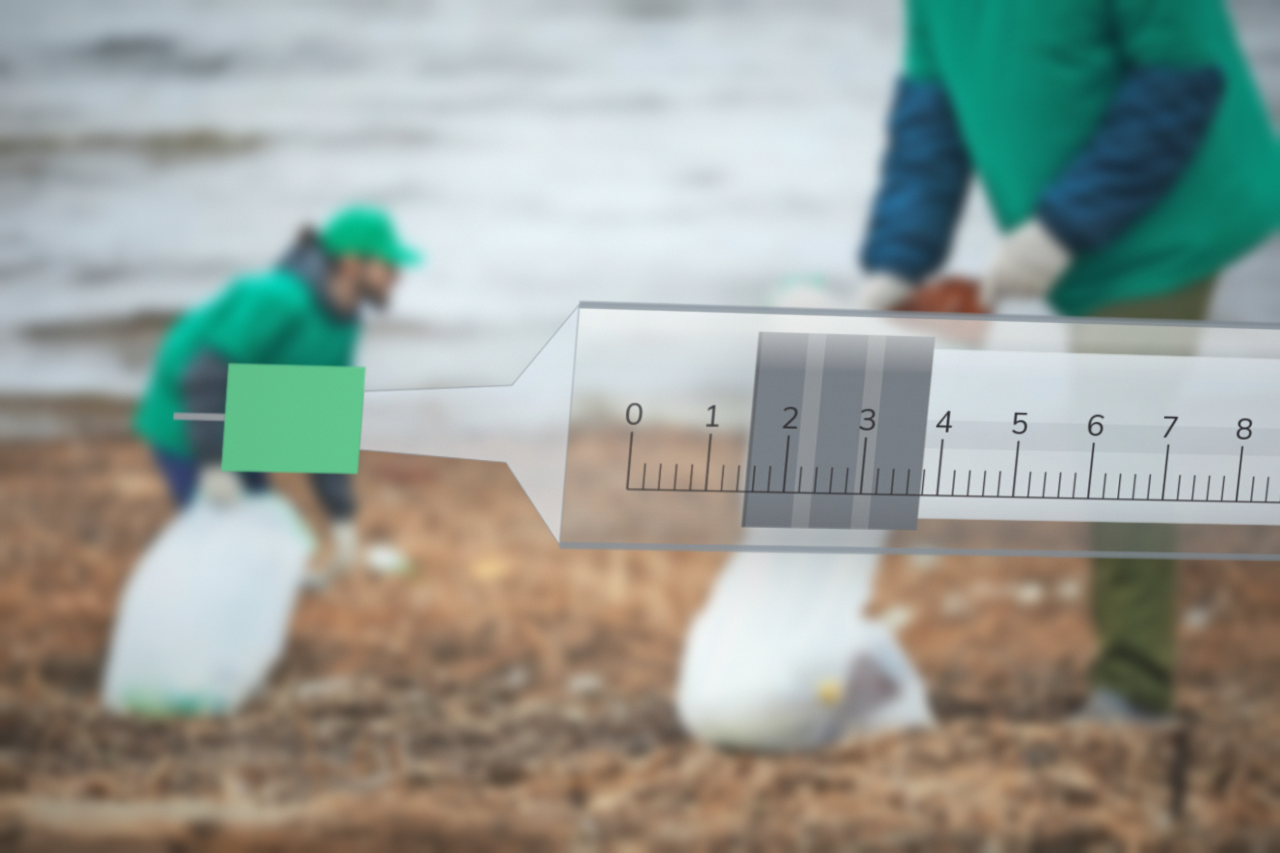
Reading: 1.5 (mL)
